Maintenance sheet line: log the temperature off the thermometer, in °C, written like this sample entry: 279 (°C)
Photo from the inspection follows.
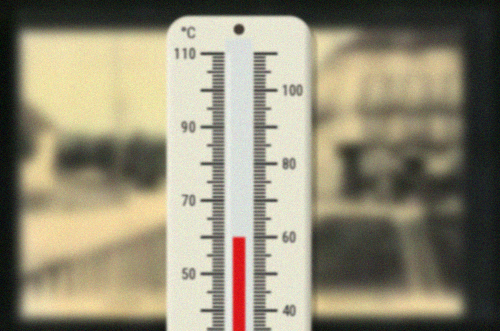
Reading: 60 (°C)
